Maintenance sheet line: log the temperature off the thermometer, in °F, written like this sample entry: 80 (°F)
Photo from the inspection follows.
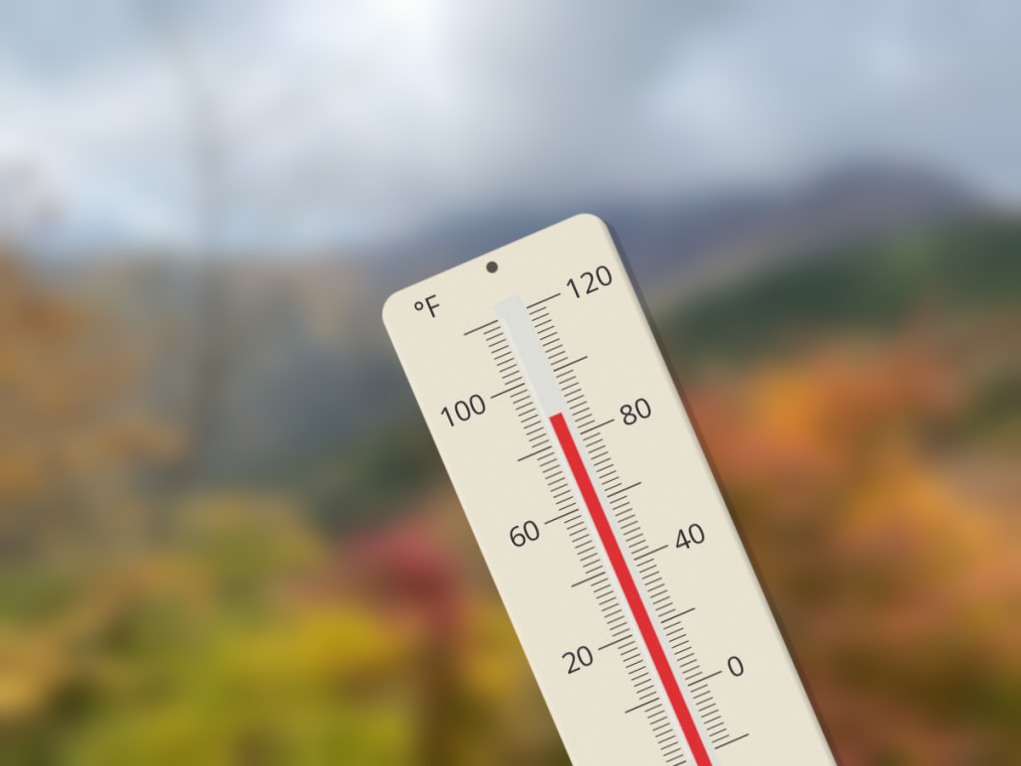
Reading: 88 (°F)
